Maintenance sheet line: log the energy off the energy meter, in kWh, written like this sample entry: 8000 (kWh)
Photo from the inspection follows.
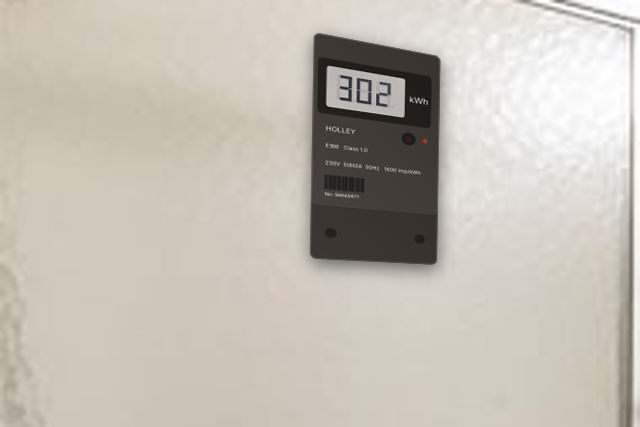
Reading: 302 (kWh)
